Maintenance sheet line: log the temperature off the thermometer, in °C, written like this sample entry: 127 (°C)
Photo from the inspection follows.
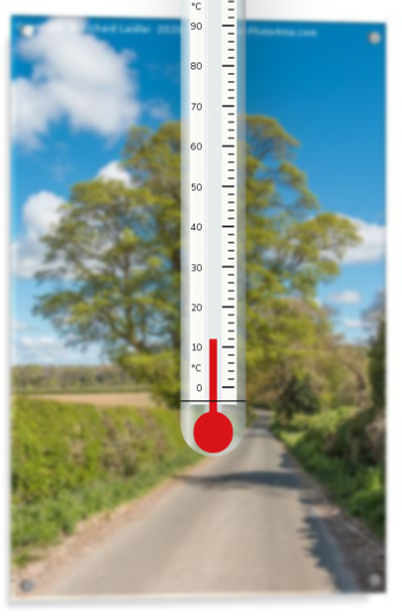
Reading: 12 (°C)
